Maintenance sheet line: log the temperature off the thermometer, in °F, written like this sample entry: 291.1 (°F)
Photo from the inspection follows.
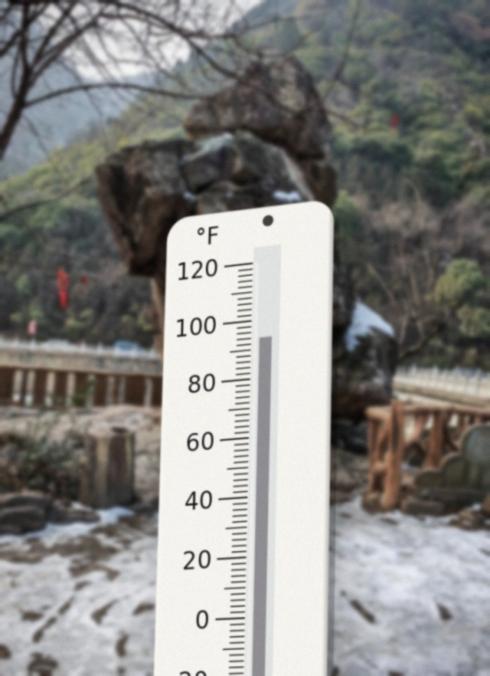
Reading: 94 (°F)
